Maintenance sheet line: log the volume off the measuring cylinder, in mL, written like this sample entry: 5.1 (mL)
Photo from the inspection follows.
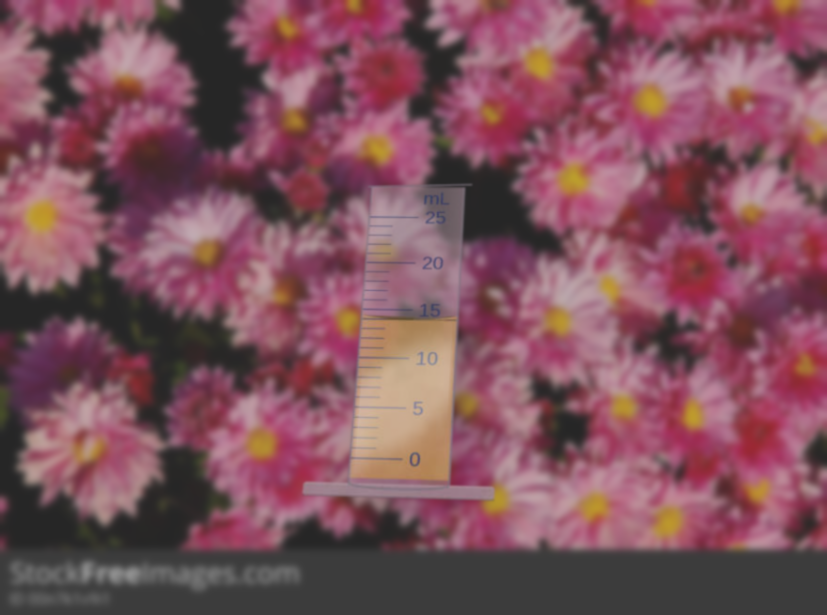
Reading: 14 (mL)
